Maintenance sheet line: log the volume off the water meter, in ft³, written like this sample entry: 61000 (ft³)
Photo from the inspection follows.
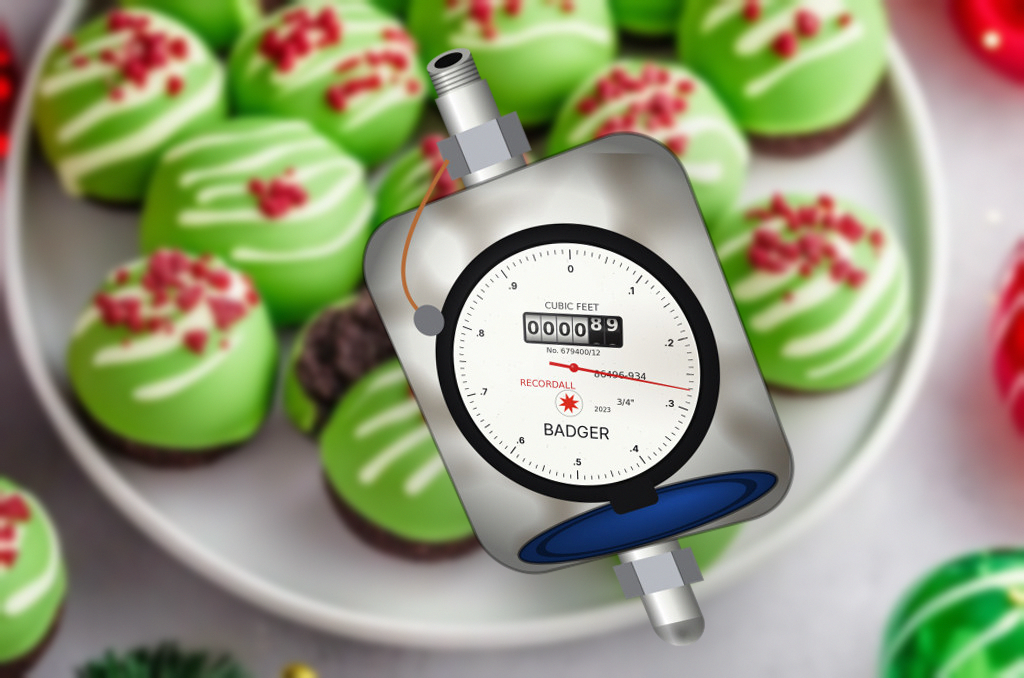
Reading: 89.27 (ft³)
